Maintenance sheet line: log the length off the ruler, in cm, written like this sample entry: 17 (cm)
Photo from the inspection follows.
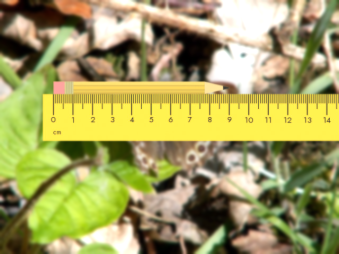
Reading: 9 (cm)
